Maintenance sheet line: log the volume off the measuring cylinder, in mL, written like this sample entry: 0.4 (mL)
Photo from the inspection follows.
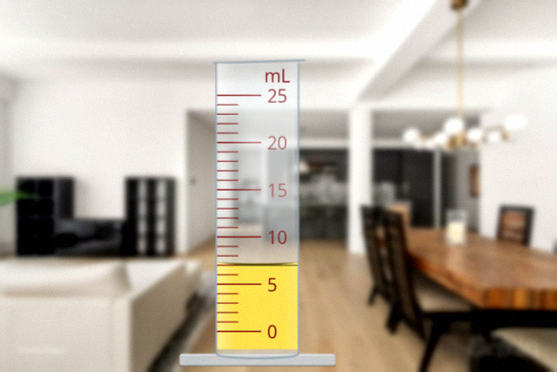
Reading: 7 (mL)
